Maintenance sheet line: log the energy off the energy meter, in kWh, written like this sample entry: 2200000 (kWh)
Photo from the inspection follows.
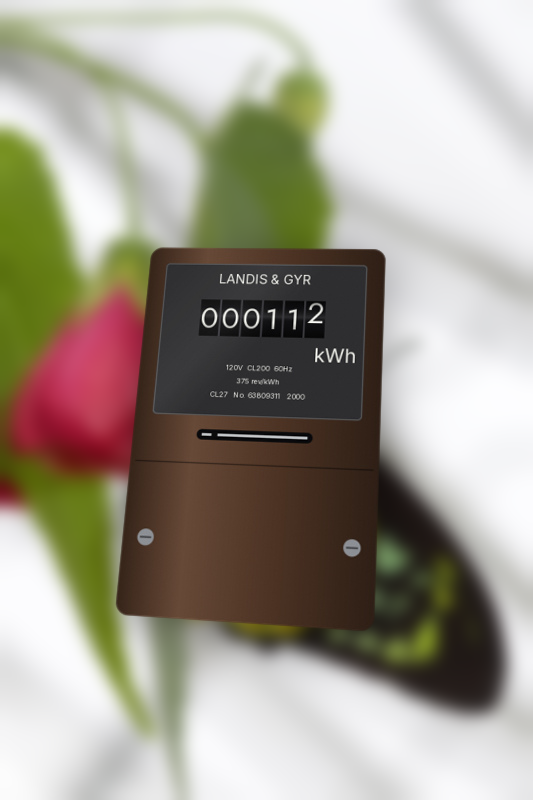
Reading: 112 (kWh)
